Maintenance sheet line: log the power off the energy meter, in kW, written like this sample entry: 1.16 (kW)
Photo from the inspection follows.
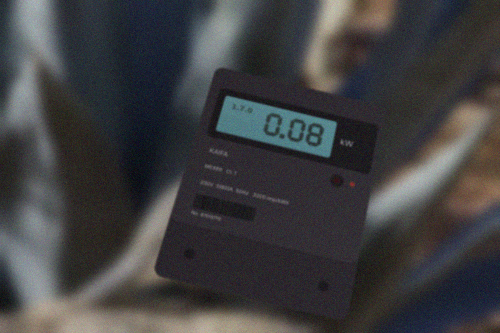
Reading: 0.08 (kW)
